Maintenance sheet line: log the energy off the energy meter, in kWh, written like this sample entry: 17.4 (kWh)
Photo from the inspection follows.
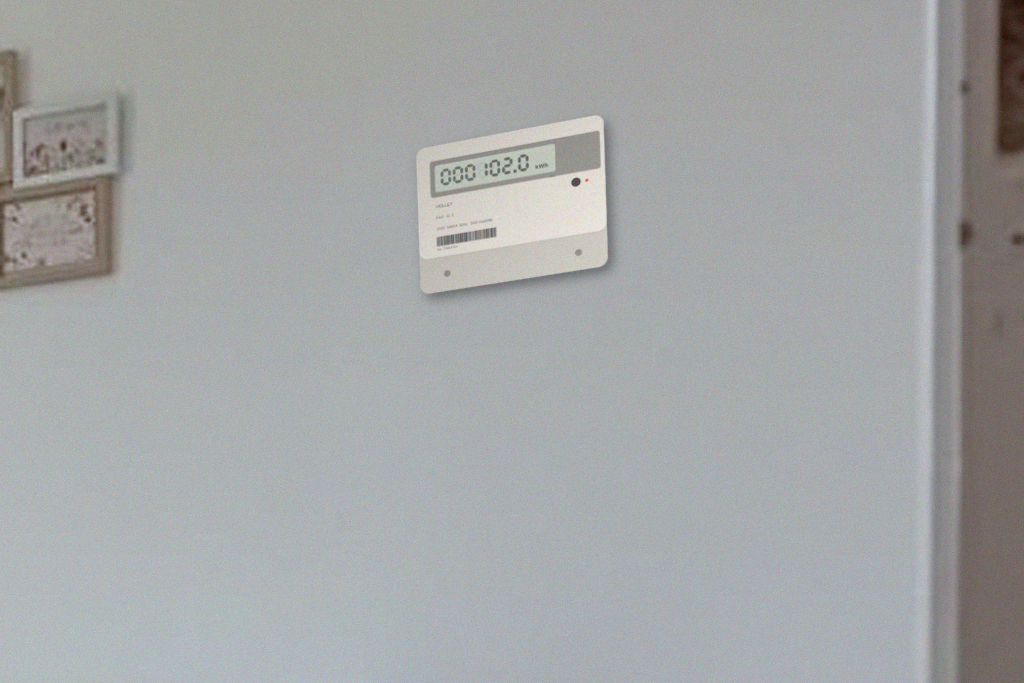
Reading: 102.0 (kWh)
